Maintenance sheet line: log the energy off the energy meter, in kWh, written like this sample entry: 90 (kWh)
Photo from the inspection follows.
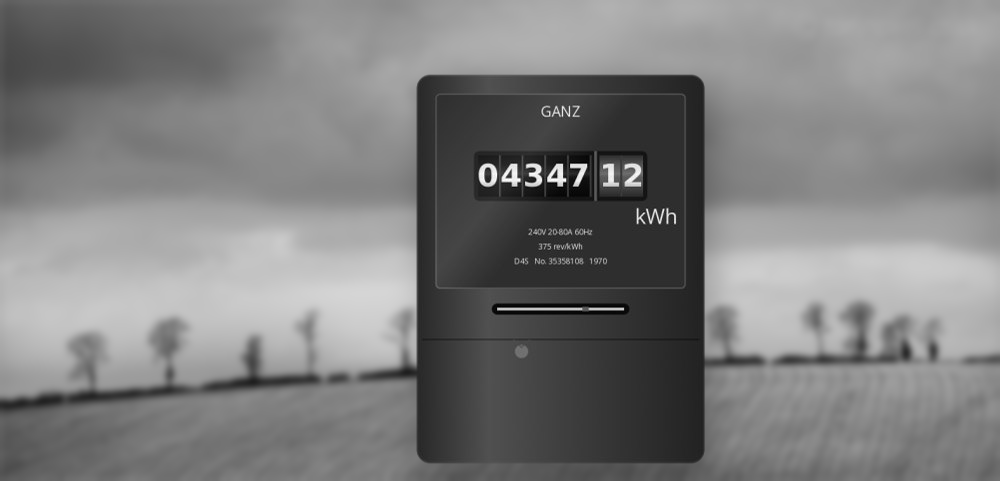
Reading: 4347.12 (kWh)
